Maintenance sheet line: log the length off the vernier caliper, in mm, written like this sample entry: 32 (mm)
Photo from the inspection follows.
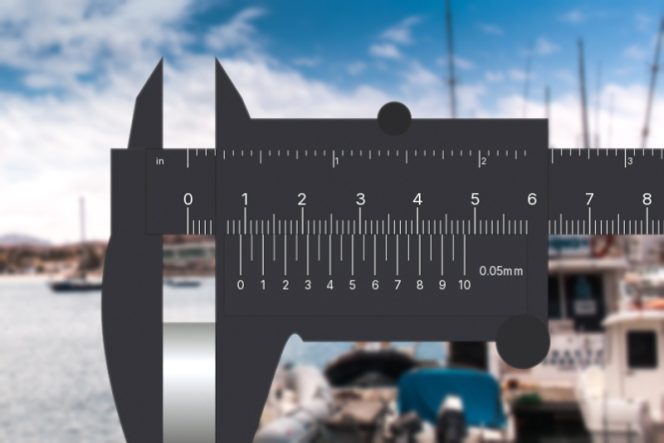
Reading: 9.2 (mm)
